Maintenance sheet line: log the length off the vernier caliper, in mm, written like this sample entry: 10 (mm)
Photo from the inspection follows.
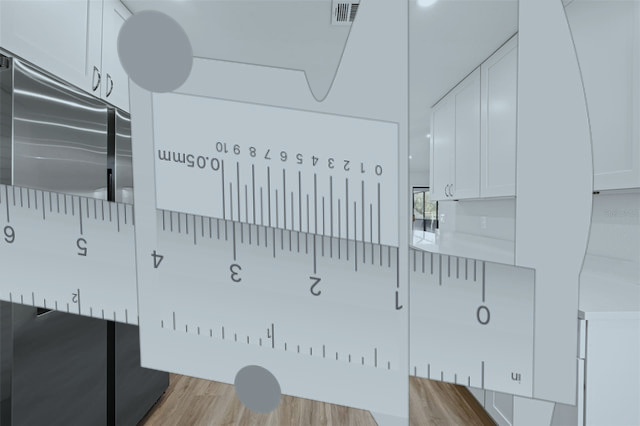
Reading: 12.2 (mm)
